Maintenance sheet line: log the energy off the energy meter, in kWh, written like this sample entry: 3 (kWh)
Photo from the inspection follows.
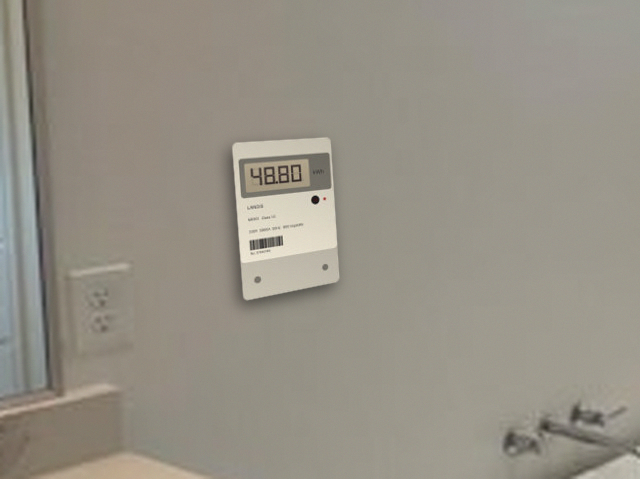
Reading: 48.80 (kWh)
